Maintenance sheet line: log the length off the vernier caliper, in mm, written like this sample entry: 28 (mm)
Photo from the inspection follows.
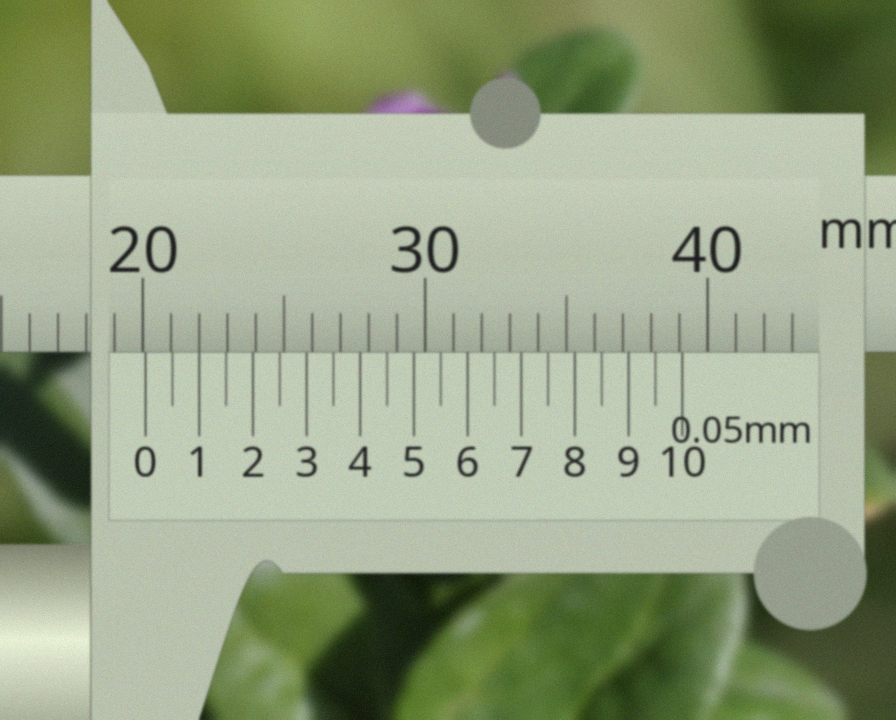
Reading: 20.1 (mm)
